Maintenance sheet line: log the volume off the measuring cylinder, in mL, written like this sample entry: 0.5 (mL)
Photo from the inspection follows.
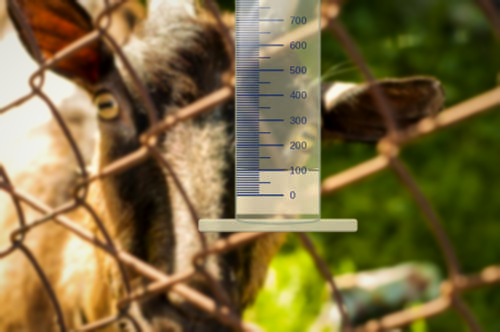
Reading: 100 (mL)
